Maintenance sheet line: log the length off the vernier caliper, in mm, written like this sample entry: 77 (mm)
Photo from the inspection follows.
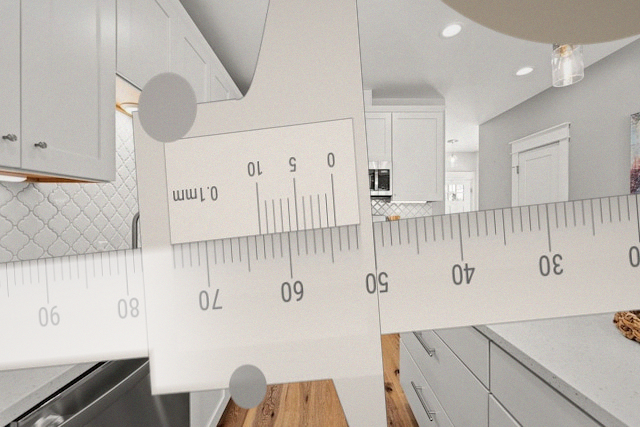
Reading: 54.4 (mm)
